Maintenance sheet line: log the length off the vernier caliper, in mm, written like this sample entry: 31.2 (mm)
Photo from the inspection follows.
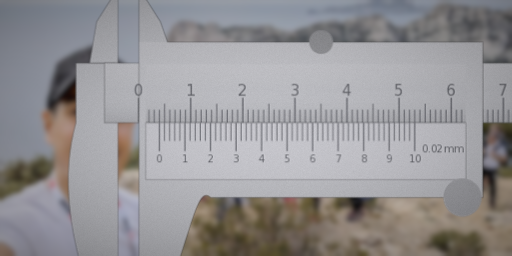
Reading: 4.0 (mm)
